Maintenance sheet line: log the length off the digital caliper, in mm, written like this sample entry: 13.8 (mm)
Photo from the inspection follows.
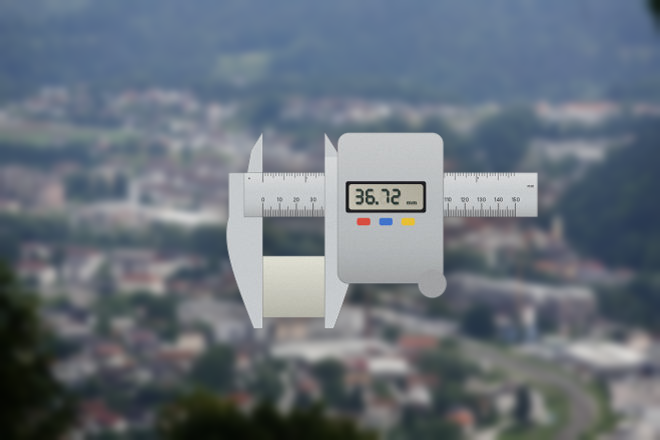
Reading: 36.72 (mm)
